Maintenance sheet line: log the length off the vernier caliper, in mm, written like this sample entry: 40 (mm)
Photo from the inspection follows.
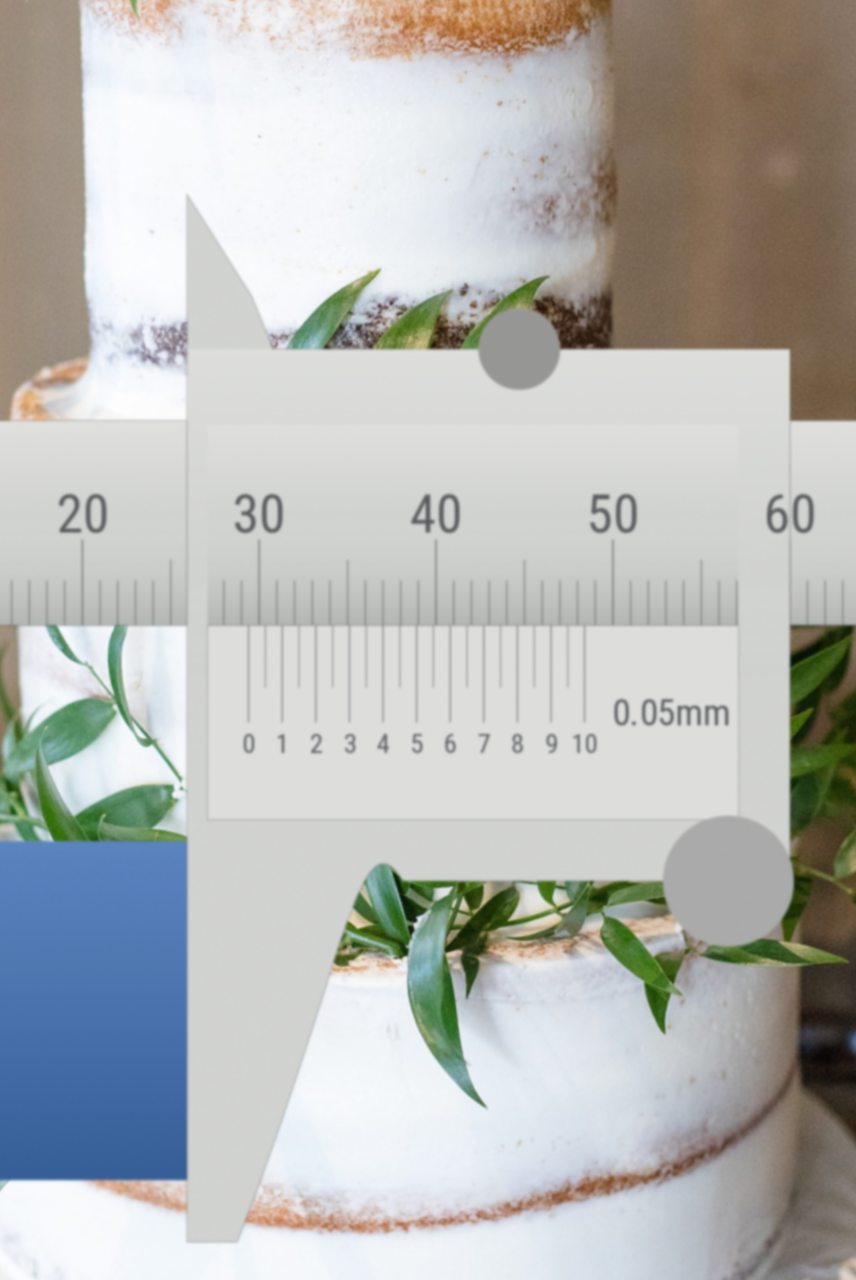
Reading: 29.4 (mm)
